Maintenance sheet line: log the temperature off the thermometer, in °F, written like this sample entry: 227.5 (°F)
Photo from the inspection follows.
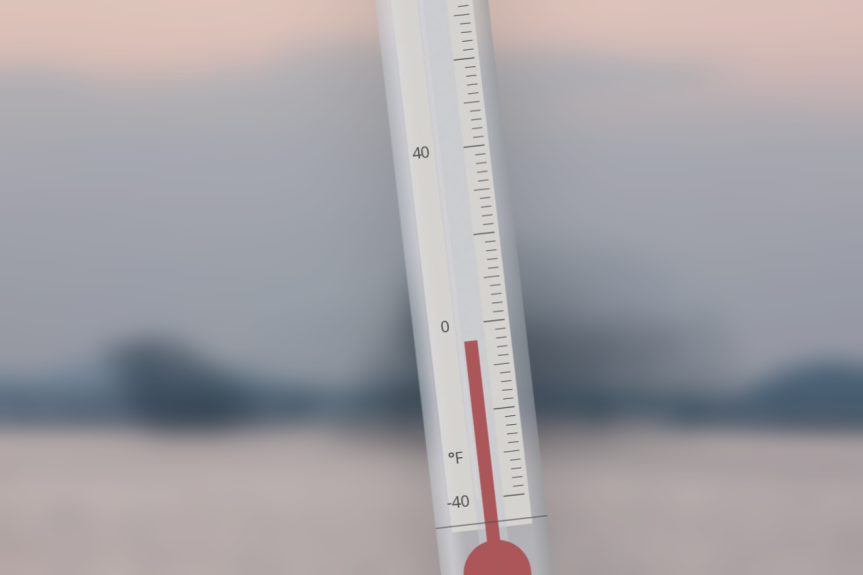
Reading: -4 (°F)
